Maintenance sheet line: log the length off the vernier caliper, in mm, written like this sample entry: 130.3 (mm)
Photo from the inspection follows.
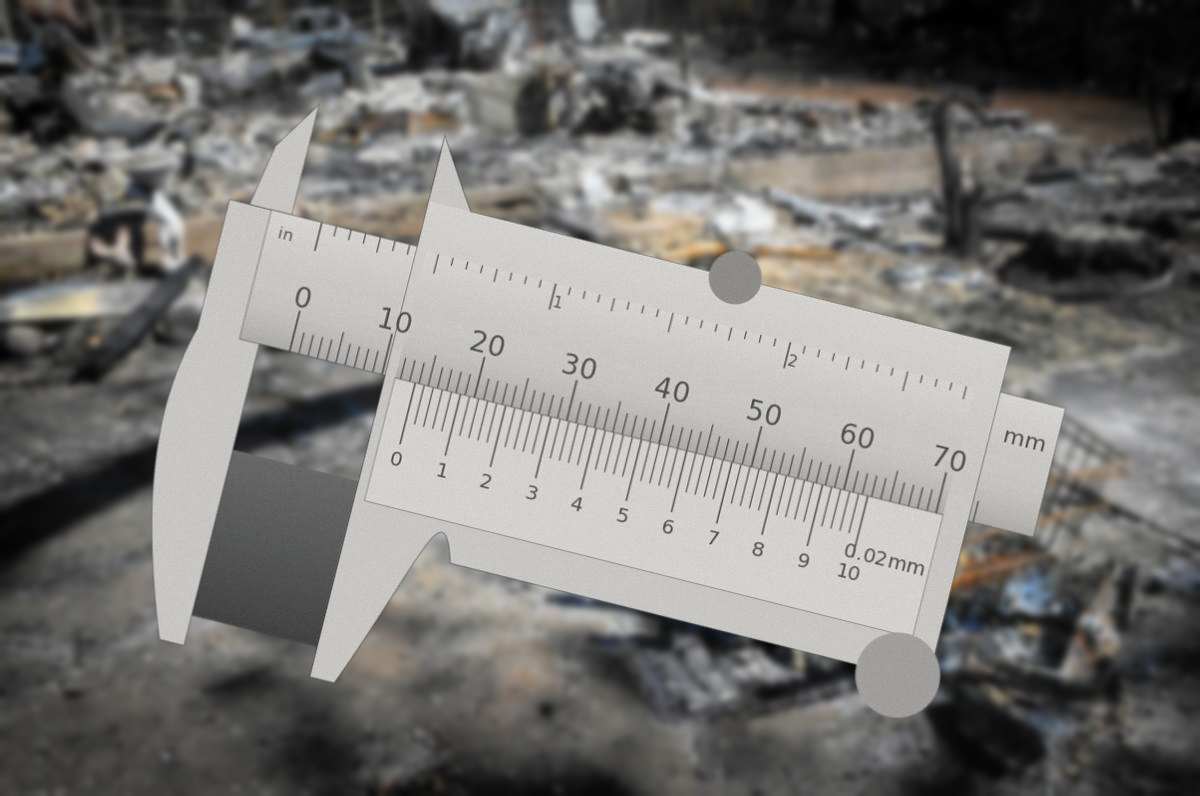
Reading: 13.6 (mm)
